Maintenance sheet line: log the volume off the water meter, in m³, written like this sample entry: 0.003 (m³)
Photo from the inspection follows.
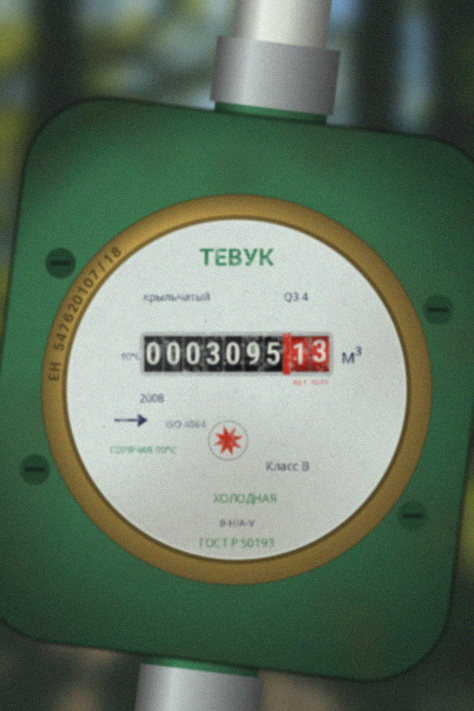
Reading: 3095.13 (m³)
